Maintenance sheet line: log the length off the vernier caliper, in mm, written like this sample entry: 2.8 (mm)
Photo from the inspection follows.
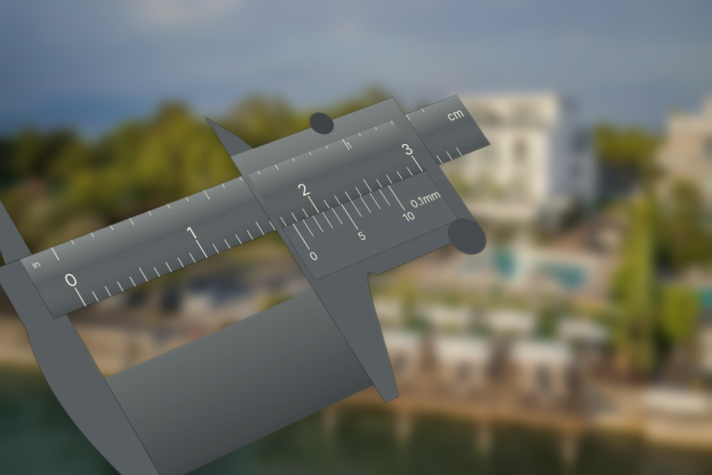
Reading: 17.6 (mm)
